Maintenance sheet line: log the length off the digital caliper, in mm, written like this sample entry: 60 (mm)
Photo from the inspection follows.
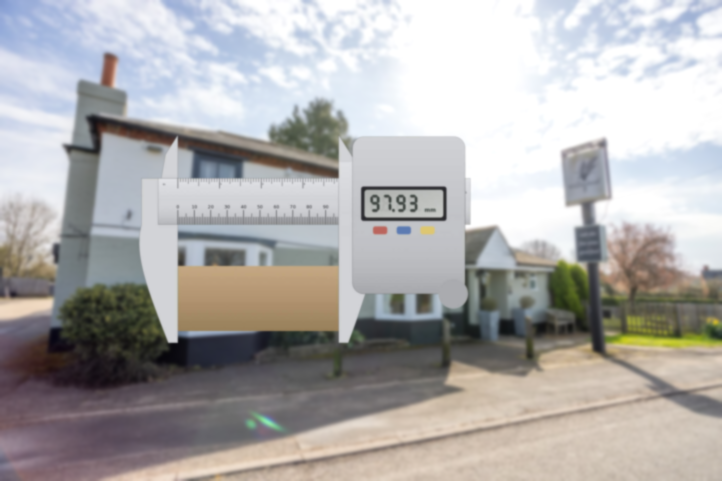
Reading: 97.93 (mm)
